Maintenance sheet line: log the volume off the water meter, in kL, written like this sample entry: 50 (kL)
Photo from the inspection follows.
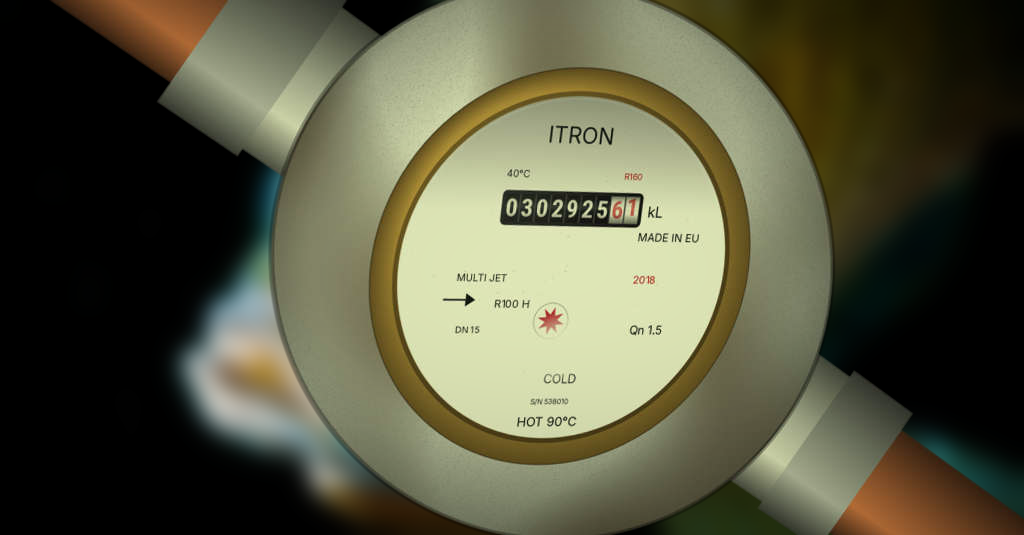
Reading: 302925.61 (kL)
